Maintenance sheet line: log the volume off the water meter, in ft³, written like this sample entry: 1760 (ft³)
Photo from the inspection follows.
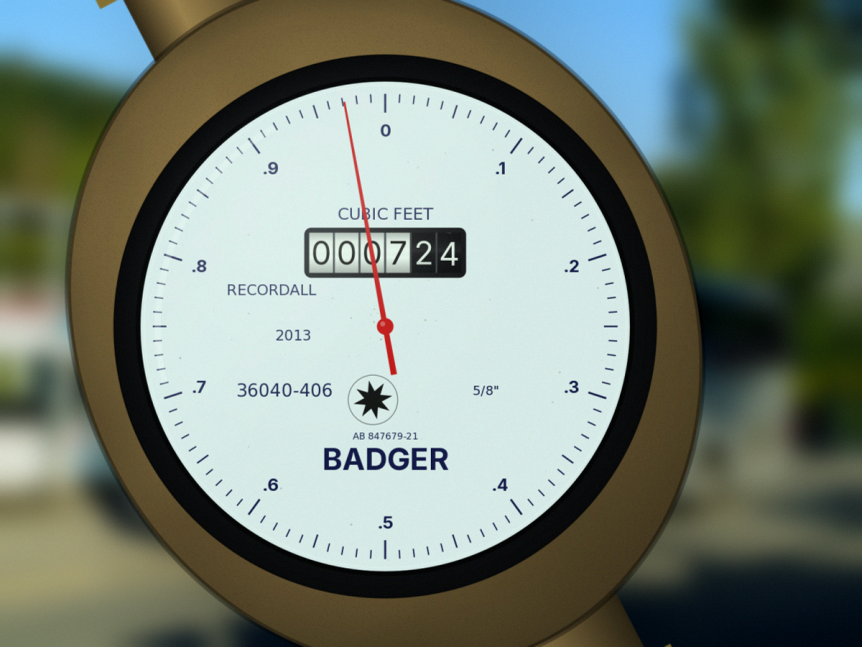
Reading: 723.97 (ft³)
